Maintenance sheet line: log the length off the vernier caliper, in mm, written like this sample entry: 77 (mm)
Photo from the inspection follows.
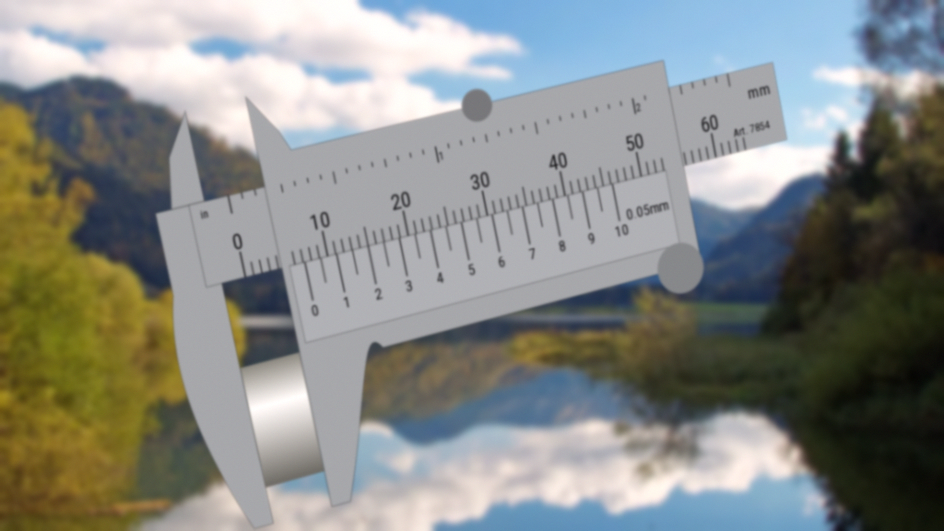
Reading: 7.2 (mm)
